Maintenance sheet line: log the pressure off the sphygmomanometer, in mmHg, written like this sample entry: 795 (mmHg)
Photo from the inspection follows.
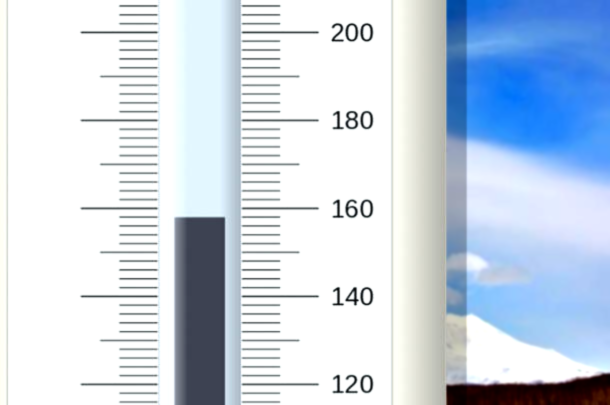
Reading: 158 (mmHg)
